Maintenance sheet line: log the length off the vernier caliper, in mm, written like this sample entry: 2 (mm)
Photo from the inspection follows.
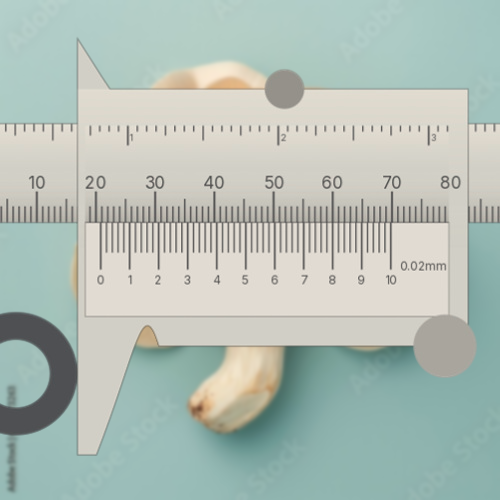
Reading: 20.8 (mm)
